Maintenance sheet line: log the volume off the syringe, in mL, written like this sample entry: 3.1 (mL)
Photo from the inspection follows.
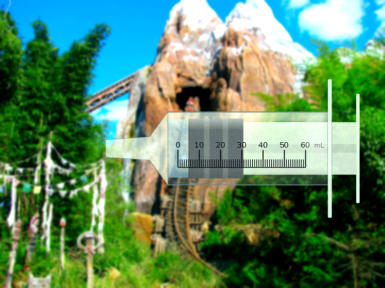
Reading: 5 (mL)
